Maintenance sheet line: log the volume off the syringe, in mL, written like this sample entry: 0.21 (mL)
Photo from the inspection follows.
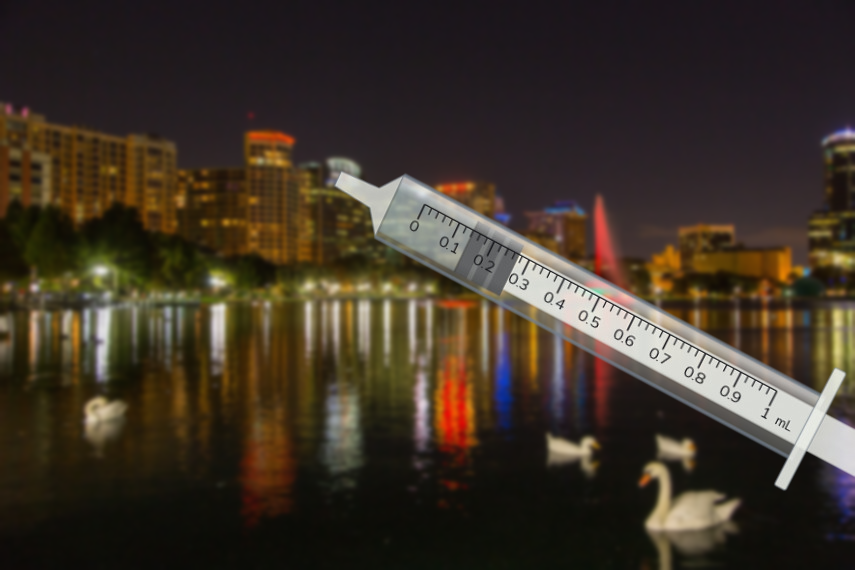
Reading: 0.14 (mL)
